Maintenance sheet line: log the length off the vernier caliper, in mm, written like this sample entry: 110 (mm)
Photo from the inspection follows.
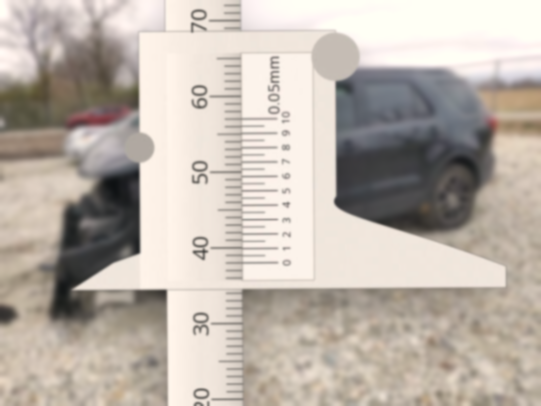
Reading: 38.0 (mm)
